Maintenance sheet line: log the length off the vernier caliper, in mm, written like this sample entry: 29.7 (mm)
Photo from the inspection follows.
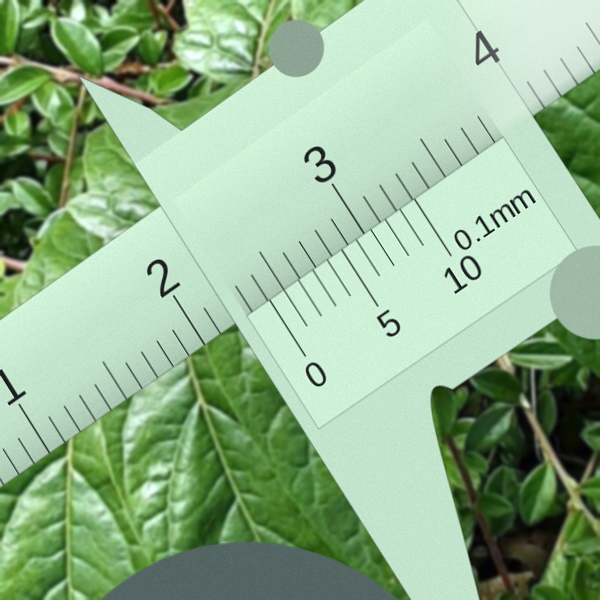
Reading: 24.1 (mm)
